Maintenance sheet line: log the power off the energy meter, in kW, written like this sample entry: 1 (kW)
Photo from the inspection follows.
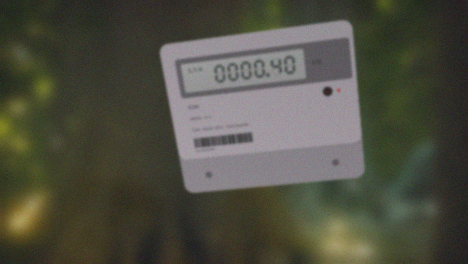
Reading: 0.40 (kW)
